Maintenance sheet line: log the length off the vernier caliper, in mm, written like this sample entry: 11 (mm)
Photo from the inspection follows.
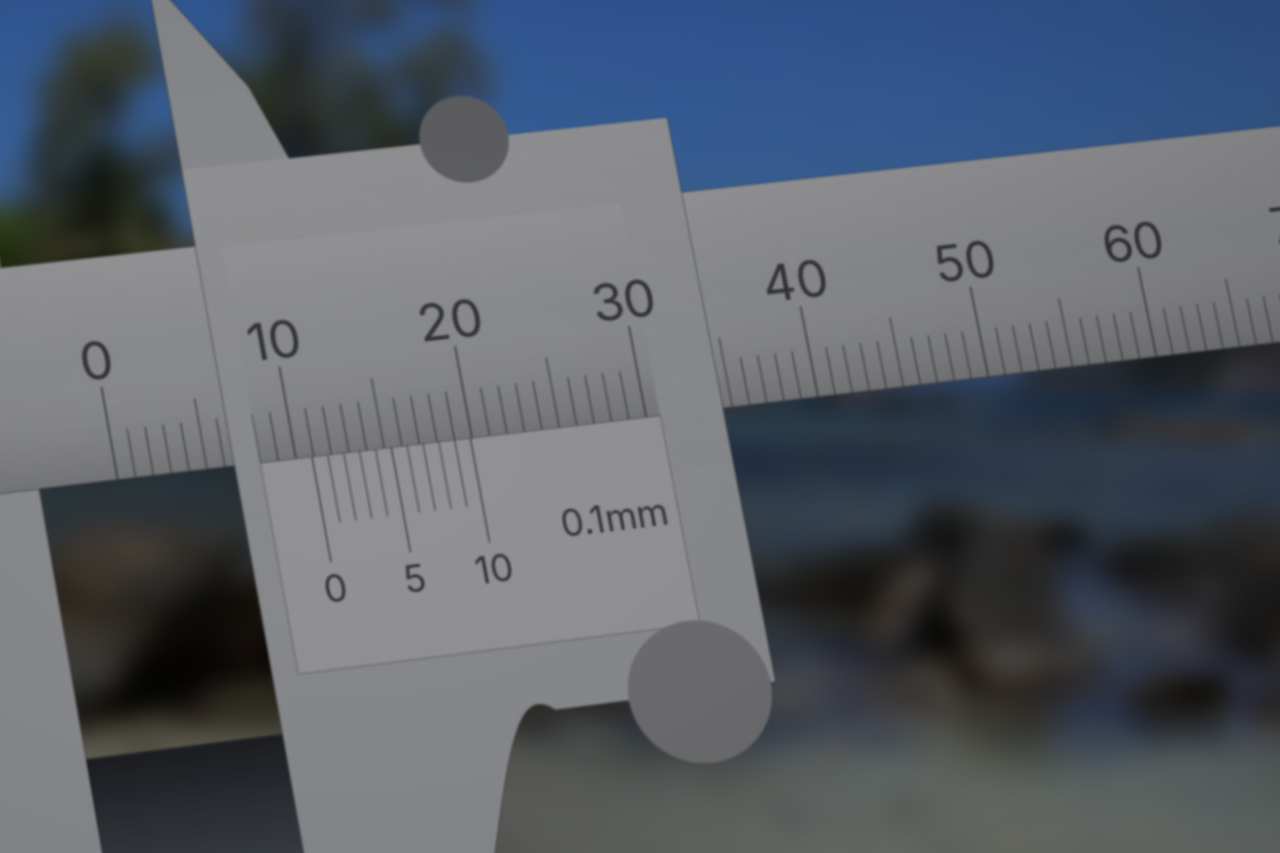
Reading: 10.9 (mm)
